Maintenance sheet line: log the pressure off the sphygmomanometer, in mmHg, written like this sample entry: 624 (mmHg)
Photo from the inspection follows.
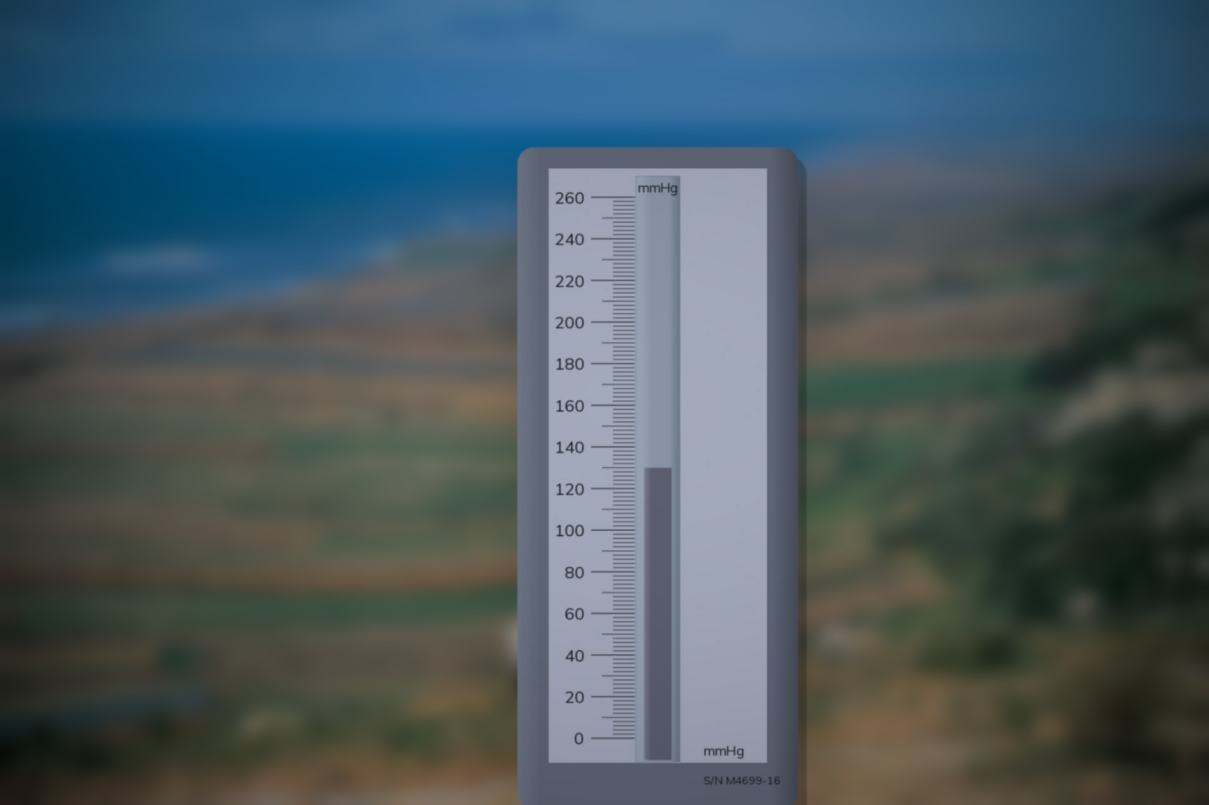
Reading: 130 (mmHg)
